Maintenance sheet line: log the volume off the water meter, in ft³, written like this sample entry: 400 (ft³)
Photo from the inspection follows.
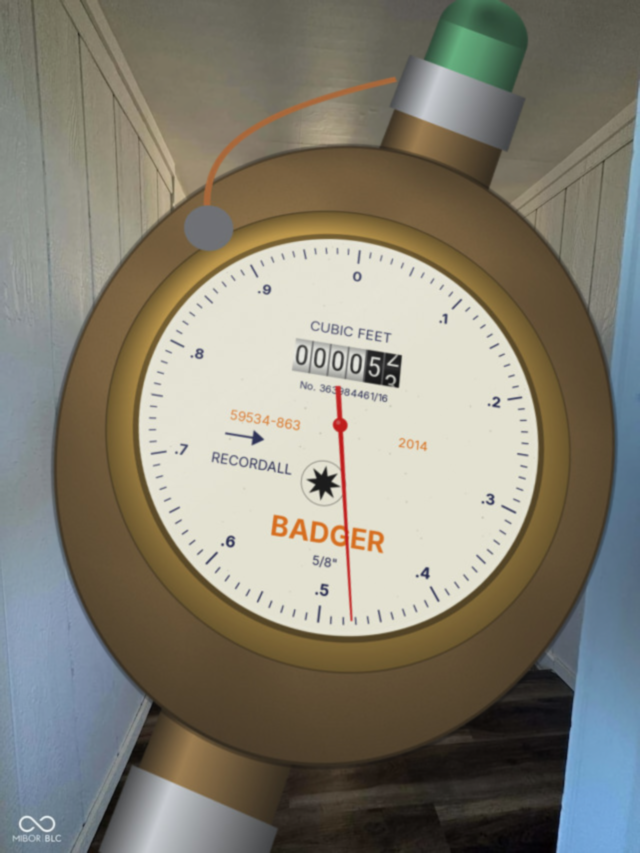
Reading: 52.47 (ft³)
